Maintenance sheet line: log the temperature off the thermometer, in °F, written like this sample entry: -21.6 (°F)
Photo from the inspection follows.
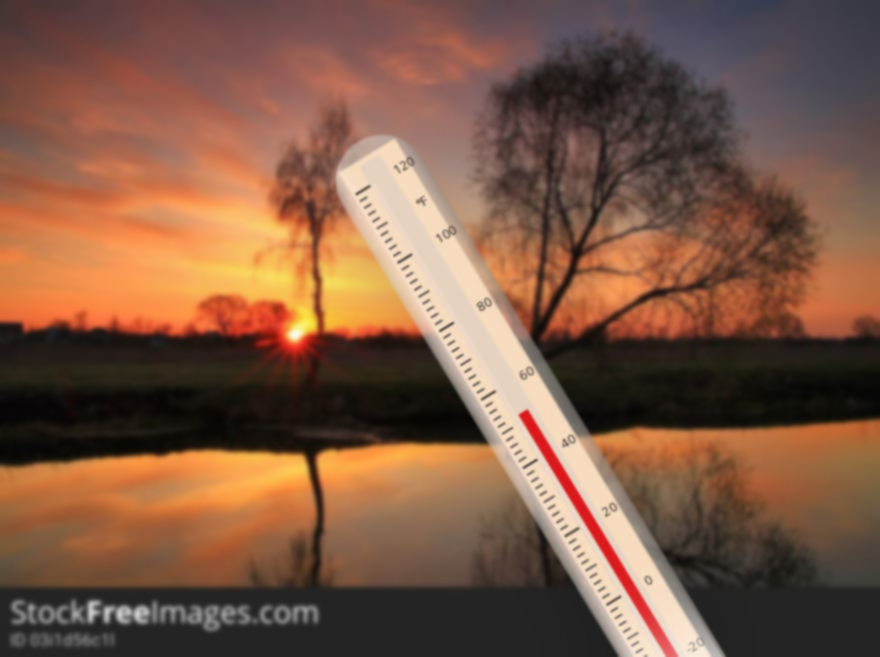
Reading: 52 (°F)
